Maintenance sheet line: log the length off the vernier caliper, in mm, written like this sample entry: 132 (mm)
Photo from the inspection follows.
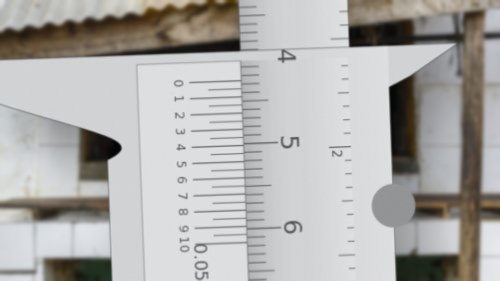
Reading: 42.6 (mm)
